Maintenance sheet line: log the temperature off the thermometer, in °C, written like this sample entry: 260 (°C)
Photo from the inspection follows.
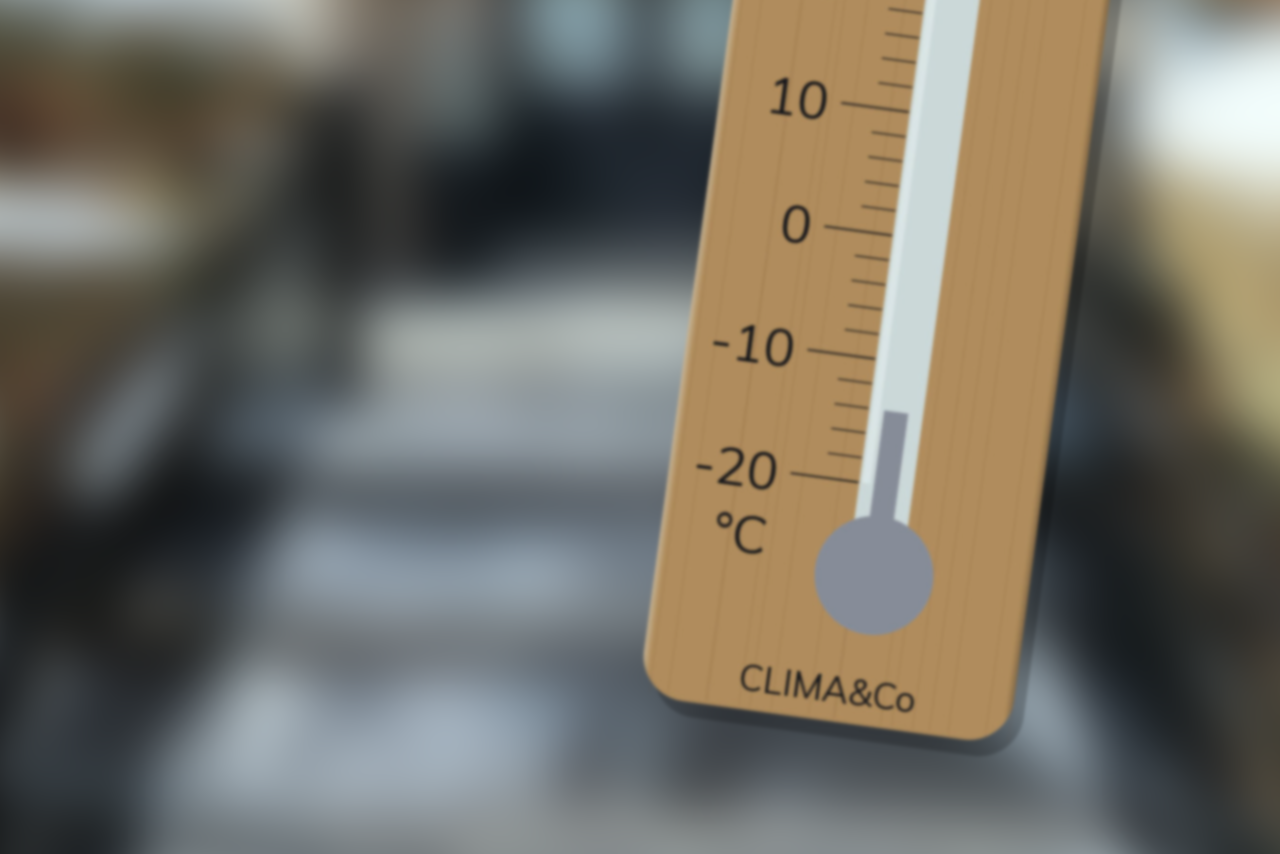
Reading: -14 (°C)
